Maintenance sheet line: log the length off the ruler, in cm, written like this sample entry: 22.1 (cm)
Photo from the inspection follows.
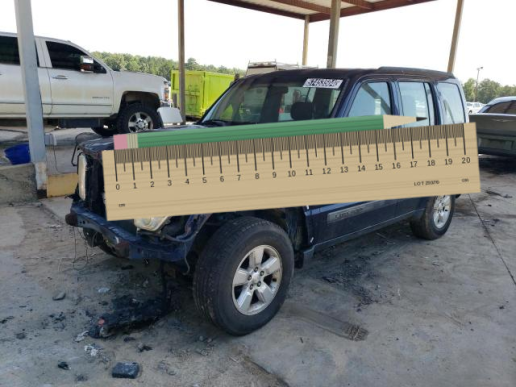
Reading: 18 (cm)
